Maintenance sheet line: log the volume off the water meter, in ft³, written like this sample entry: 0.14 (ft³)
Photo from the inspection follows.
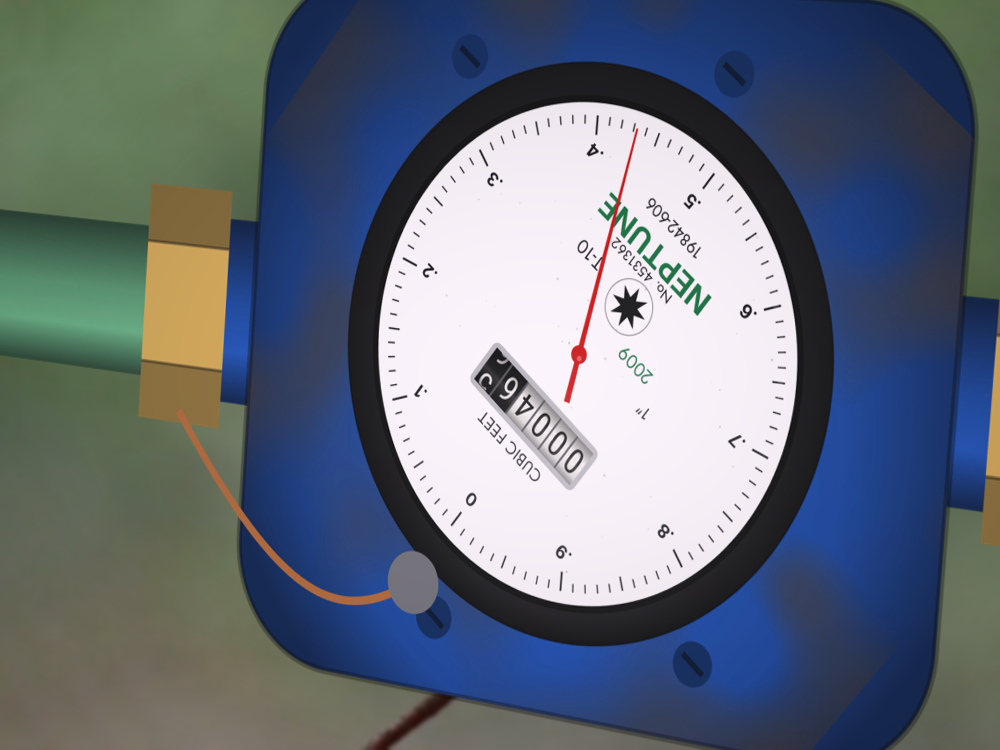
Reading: 465.43 (ft³)
